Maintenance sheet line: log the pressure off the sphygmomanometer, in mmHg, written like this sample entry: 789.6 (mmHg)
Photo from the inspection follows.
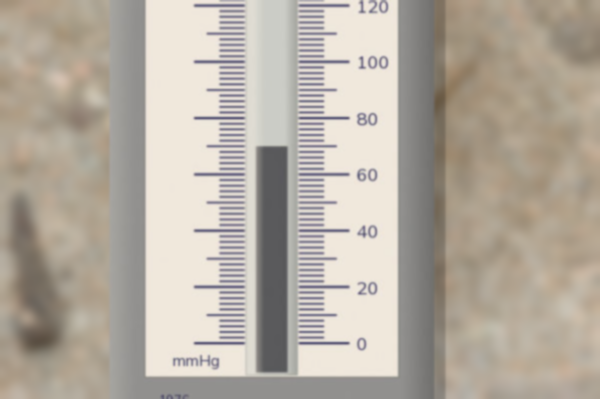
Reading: 70 (mmHg)
